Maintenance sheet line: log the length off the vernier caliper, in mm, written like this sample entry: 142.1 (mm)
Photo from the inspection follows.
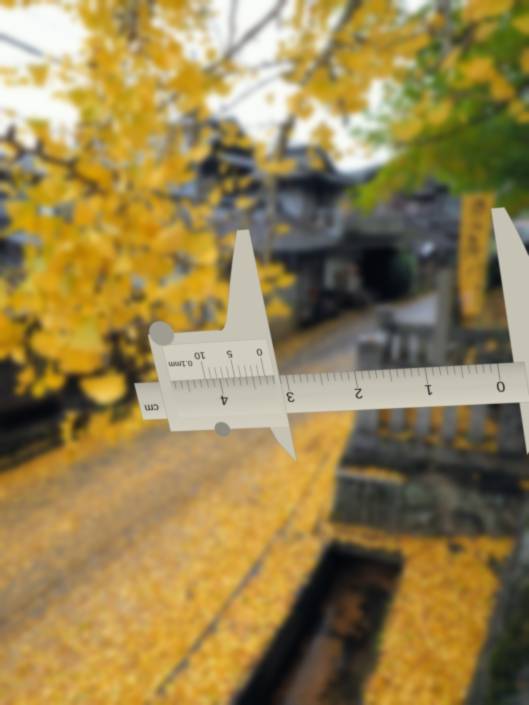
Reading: 33.2 (mm)
